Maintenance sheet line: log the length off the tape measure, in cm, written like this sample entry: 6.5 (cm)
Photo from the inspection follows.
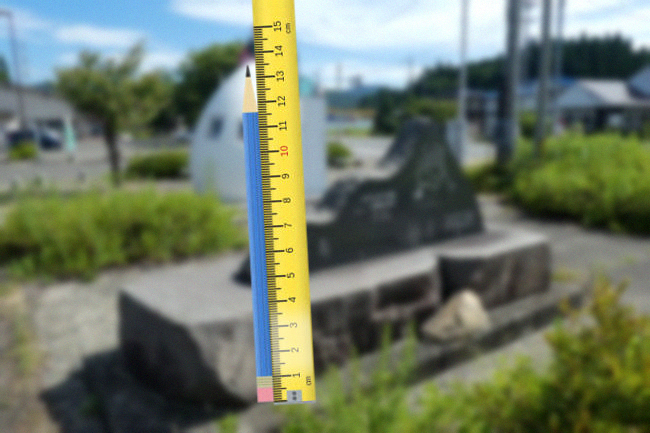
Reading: 13.5 (cm)
